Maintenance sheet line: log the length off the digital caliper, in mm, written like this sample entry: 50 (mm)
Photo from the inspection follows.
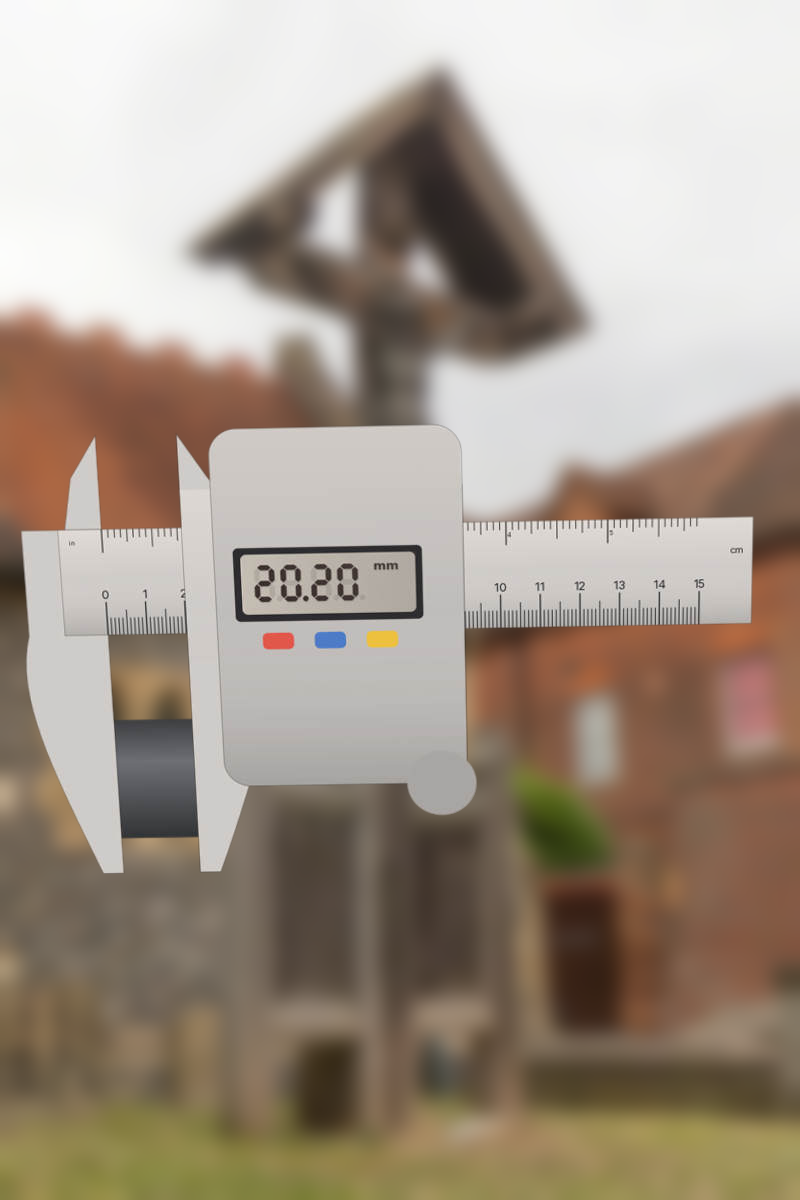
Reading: 20.20 (mm)
